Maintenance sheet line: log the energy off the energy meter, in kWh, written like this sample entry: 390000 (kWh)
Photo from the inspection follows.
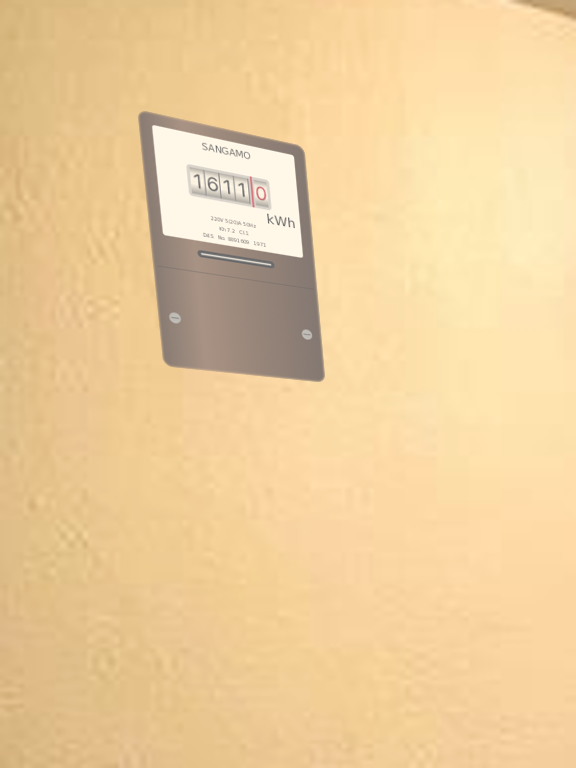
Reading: 1611.0 (kWh)
